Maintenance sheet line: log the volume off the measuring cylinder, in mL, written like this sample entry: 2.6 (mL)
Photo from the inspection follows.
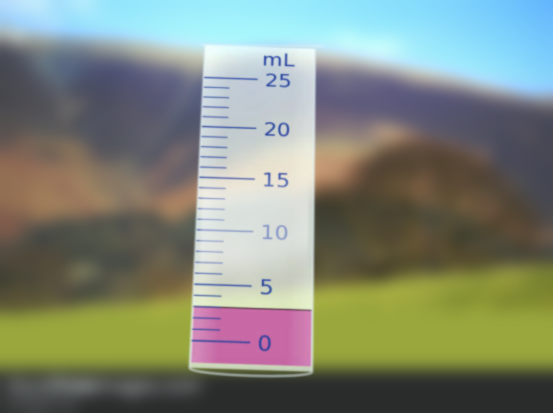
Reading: 3 (mL)
